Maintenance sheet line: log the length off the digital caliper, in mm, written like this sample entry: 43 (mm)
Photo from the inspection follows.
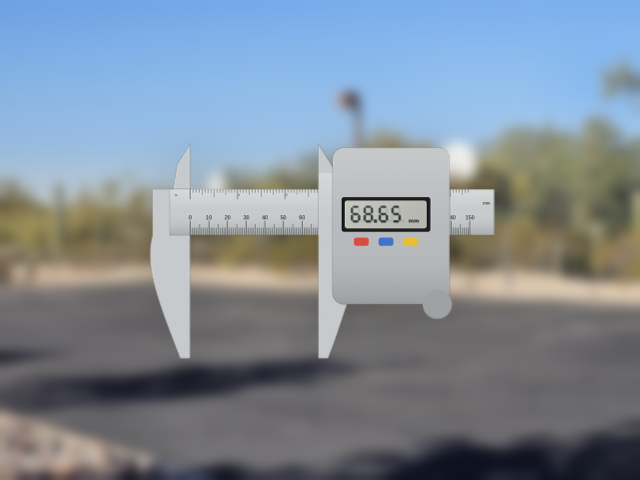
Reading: 68.65 (mm)
